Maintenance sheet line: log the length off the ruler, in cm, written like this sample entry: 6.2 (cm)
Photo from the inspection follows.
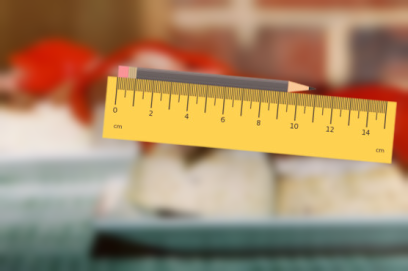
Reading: 11 (cm)
